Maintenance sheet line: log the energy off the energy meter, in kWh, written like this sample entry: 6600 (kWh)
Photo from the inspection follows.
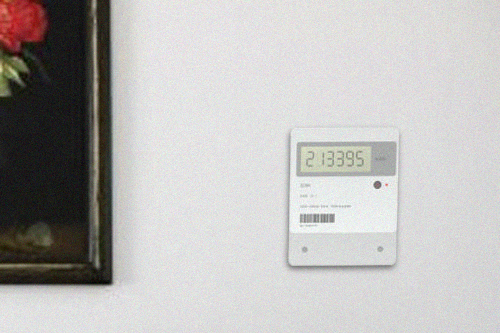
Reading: 213395 (kWh)
